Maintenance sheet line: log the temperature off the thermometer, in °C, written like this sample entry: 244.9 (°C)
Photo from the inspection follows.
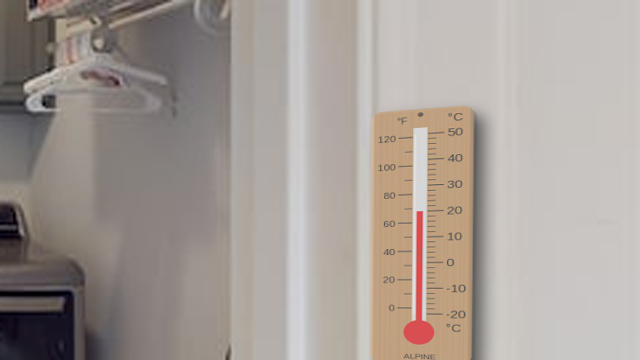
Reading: 20 (°C)
